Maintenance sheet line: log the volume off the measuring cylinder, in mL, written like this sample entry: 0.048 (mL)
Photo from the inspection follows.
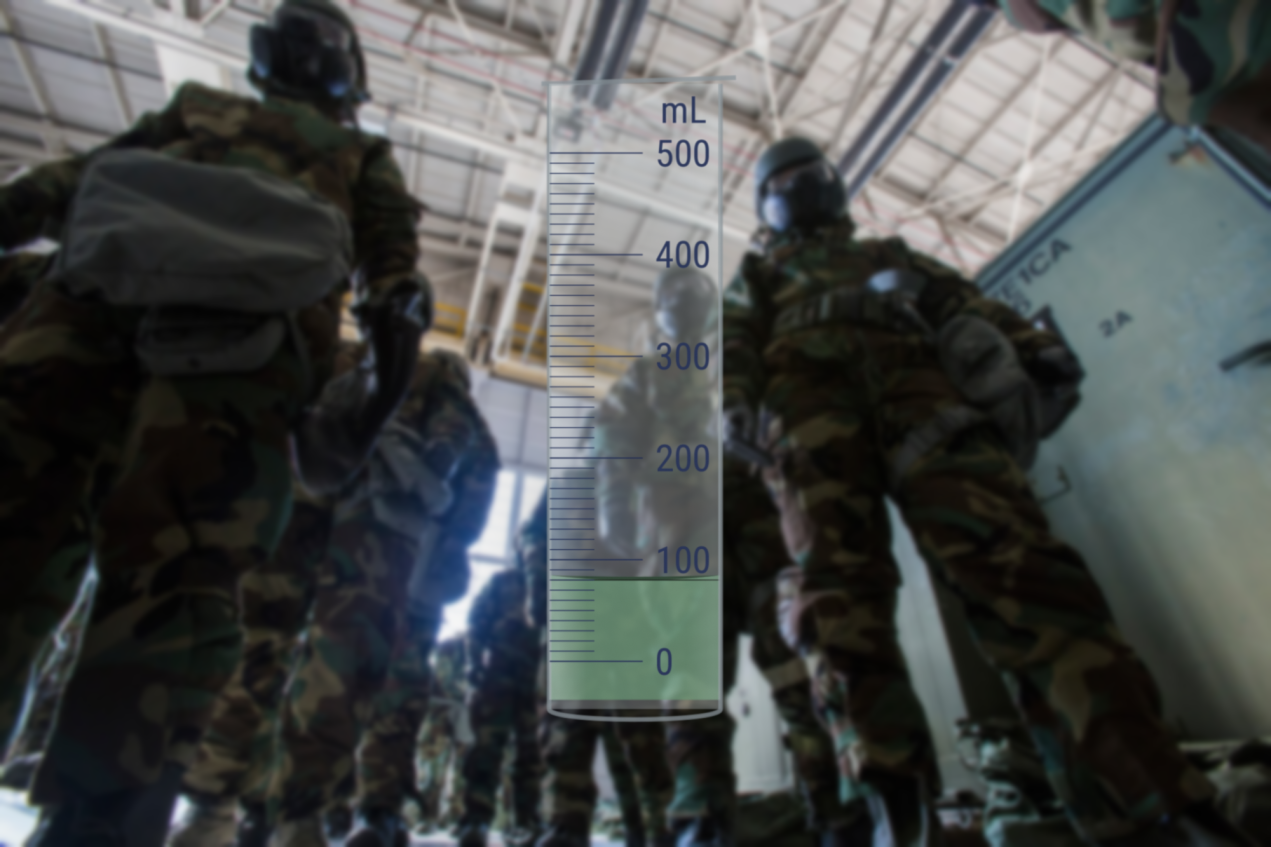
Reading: 80 (mL)
